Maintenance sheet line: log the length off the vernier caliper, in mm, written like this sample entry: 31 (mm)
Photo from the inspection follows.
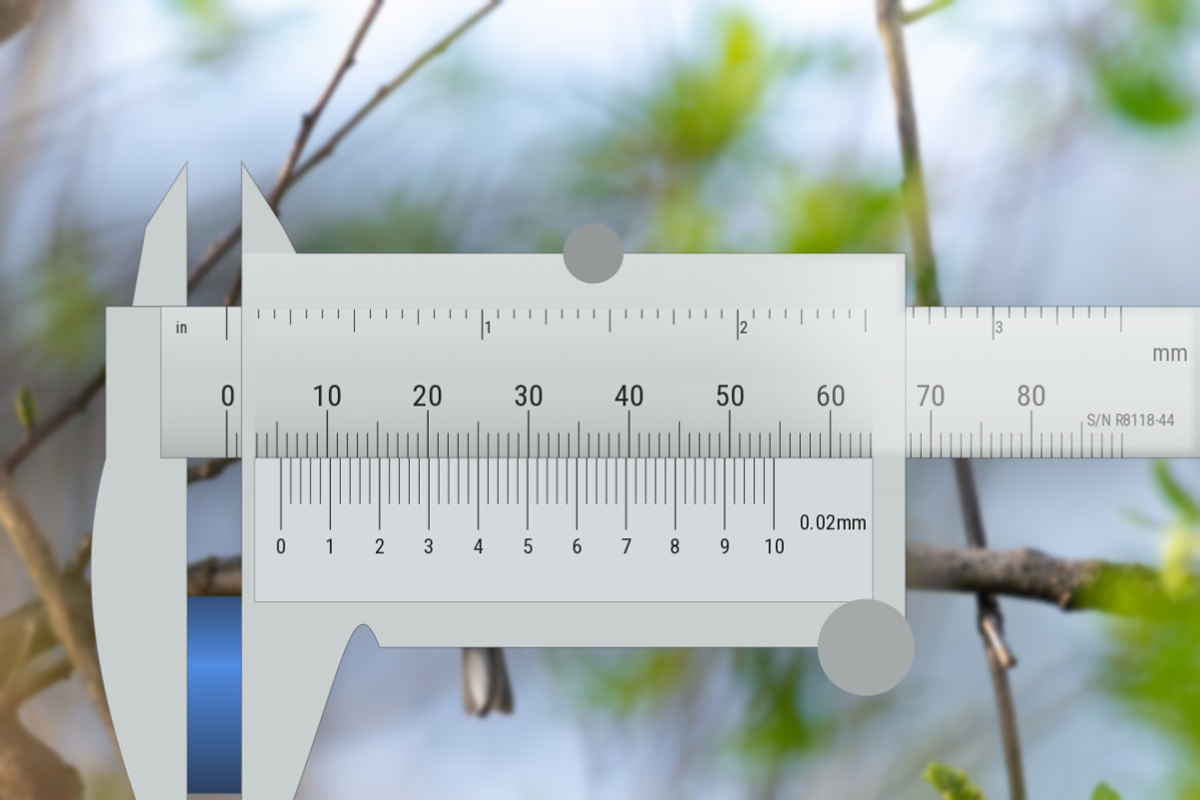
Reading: 5.4 (mm)
